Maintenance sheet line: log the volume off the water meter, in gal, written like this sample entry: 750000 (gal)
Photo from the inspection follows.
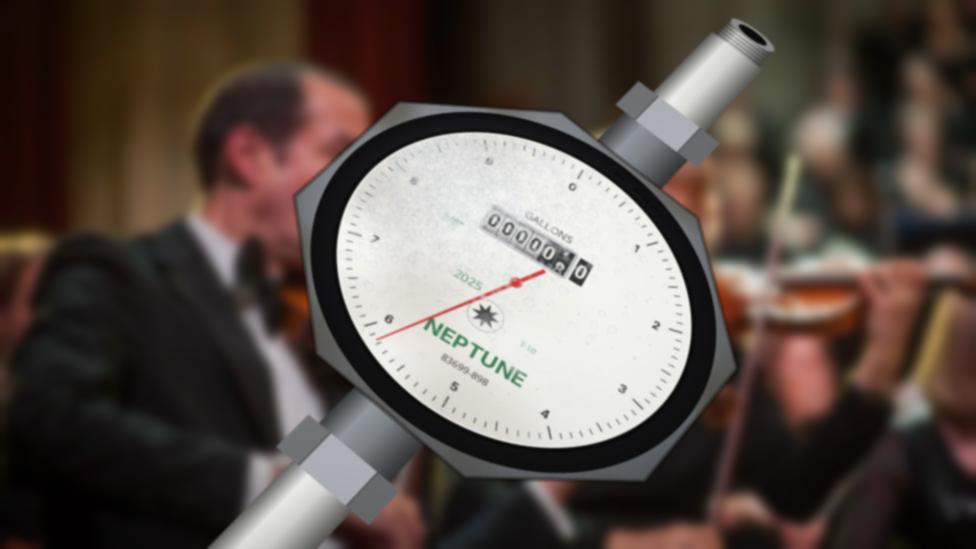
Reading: 75.8 (gal)
